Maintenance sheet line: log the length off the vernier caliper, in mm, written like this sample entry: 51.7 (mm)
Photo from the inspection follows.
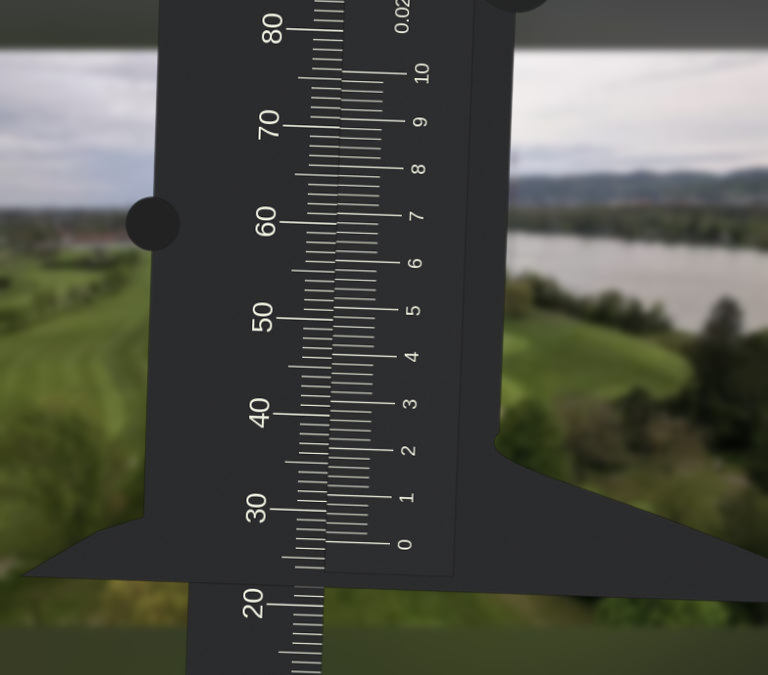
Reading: 26.8 (mm)
